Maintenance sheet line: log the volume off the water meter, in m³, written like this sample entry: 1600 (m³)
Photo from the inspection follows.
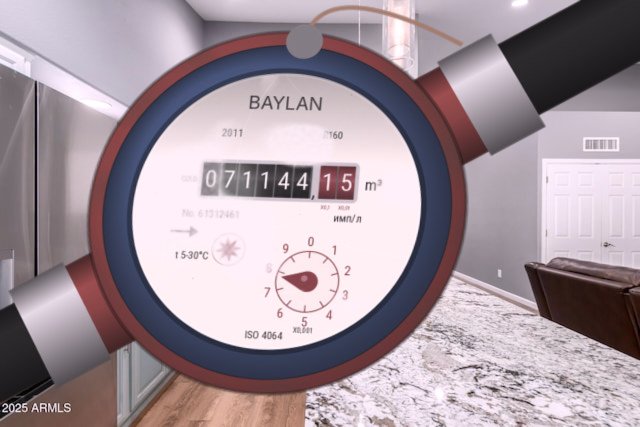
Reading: 71144.157 (m³)
